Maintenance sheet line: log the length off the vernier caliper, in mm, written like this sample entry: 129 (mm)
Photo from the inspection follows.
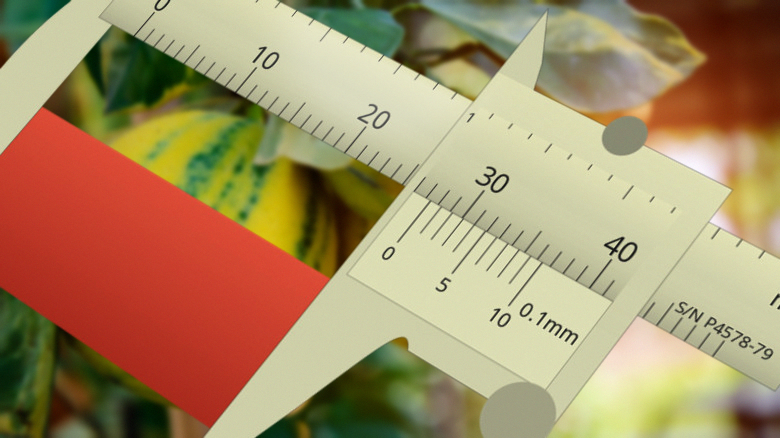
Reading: 27.4 (mm)
